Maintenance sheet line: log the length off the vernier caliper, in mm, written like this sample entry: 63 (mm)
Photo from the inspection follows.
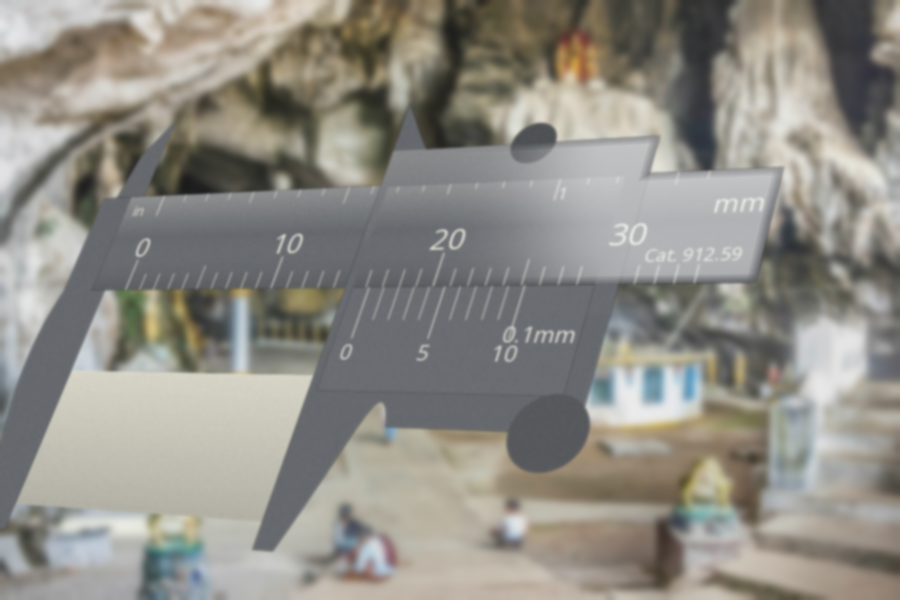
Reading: 16.2 (mm)
